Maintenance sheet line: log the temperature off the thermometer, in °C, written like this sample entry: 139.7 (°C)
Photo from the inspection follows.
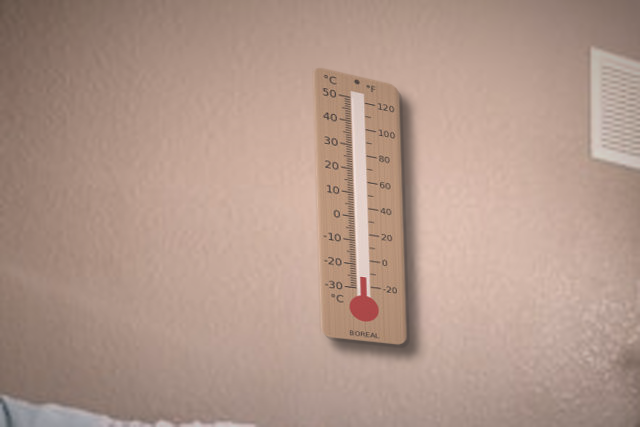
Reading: -25 (°C)
